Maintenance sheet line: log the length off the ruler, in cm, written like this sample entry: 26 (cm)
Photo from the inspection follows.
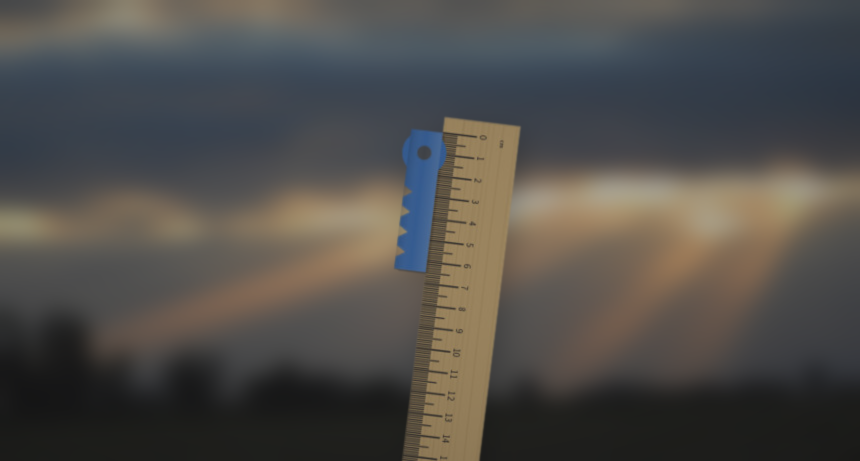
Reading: 6.5 (cm)
